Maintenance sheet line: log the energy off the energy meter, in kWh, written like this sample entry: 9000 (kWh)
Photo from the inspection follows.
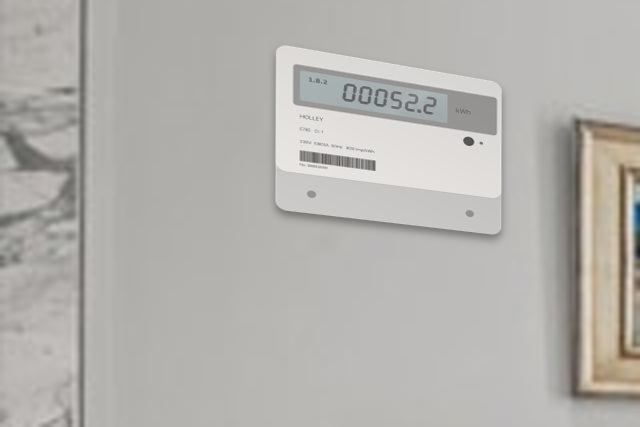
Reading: 52.2 (kWh)
